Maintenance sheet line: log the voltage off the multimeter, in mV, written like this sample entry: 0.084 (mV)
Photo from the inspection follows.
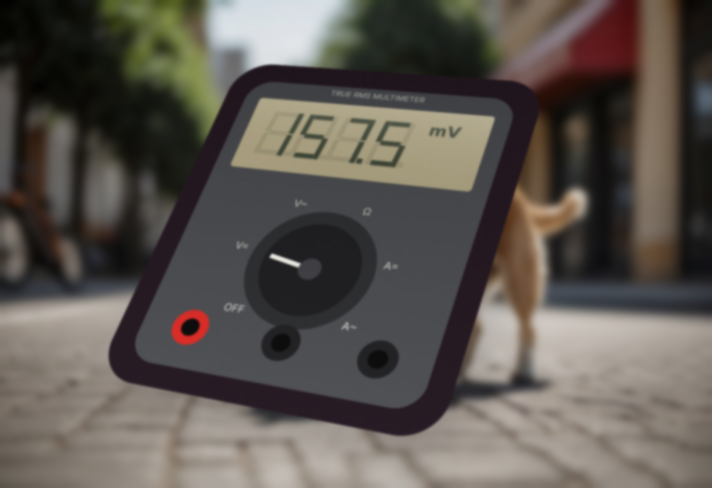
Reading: 157.5 (mV)
